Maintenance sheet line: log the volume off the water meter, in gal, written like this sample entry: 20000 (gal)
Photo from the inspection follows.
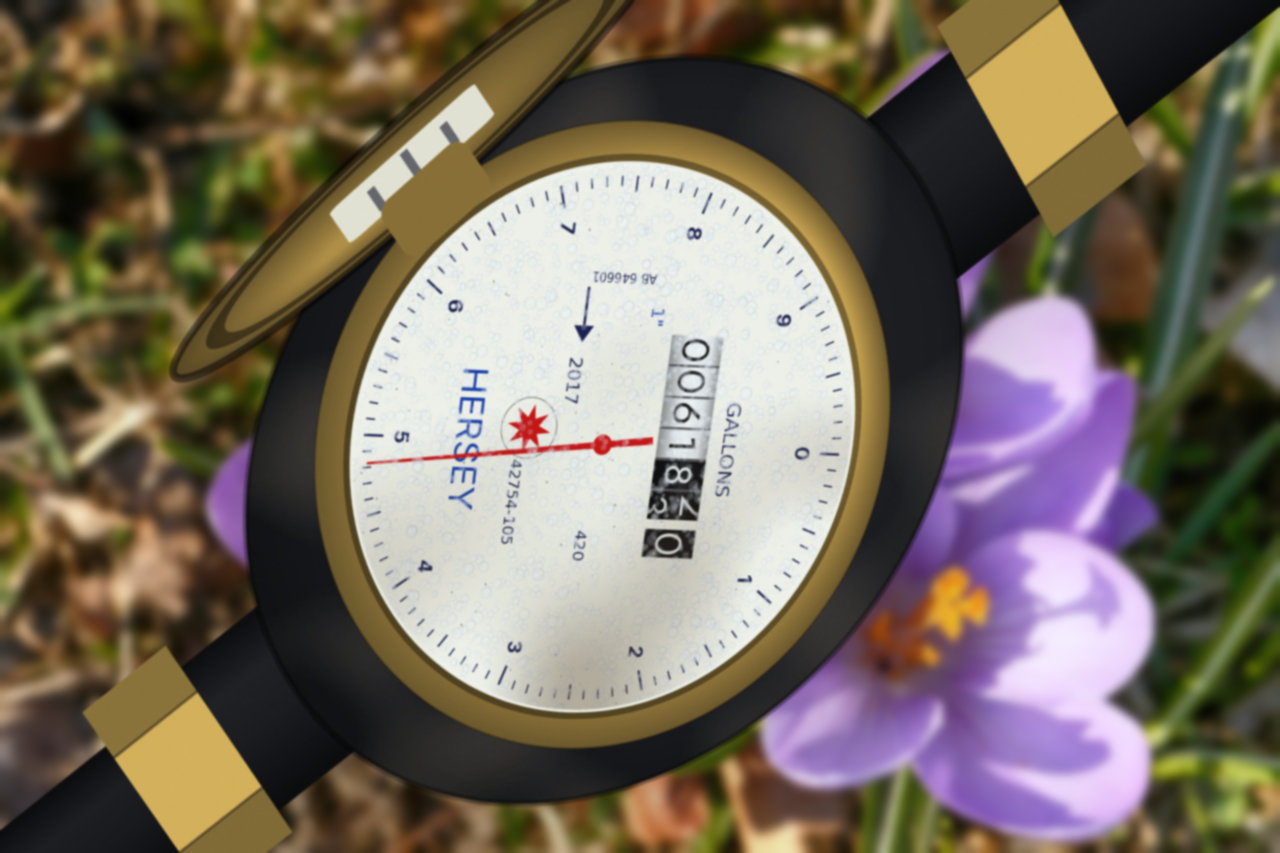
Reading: 61824.8 (gal)
